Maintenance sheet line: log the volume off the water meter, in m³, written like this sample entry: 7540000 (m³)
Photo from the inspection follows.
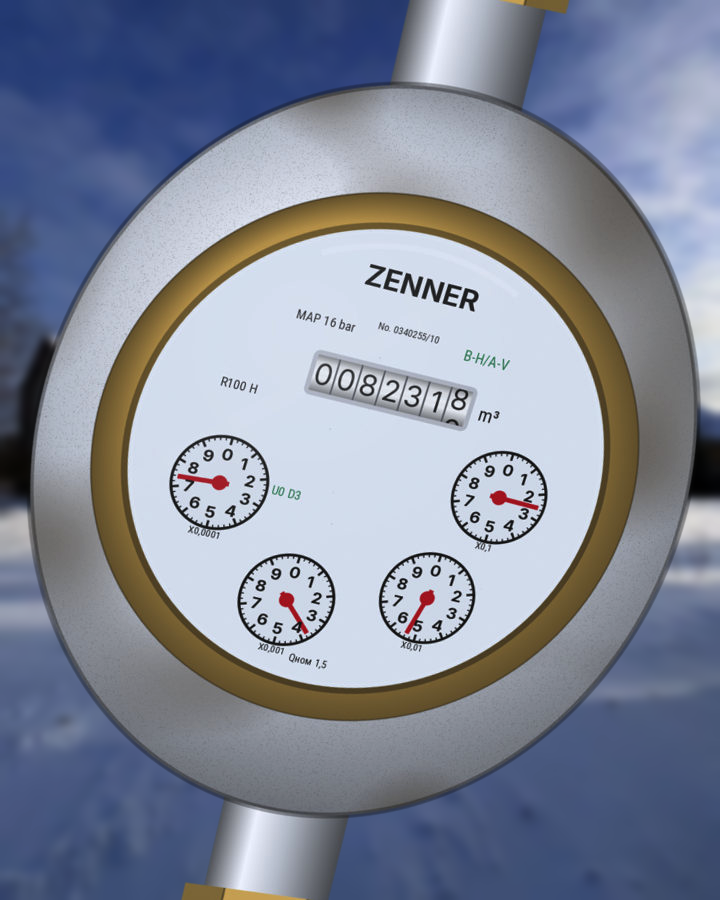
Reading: 82318.2537 (m³)
